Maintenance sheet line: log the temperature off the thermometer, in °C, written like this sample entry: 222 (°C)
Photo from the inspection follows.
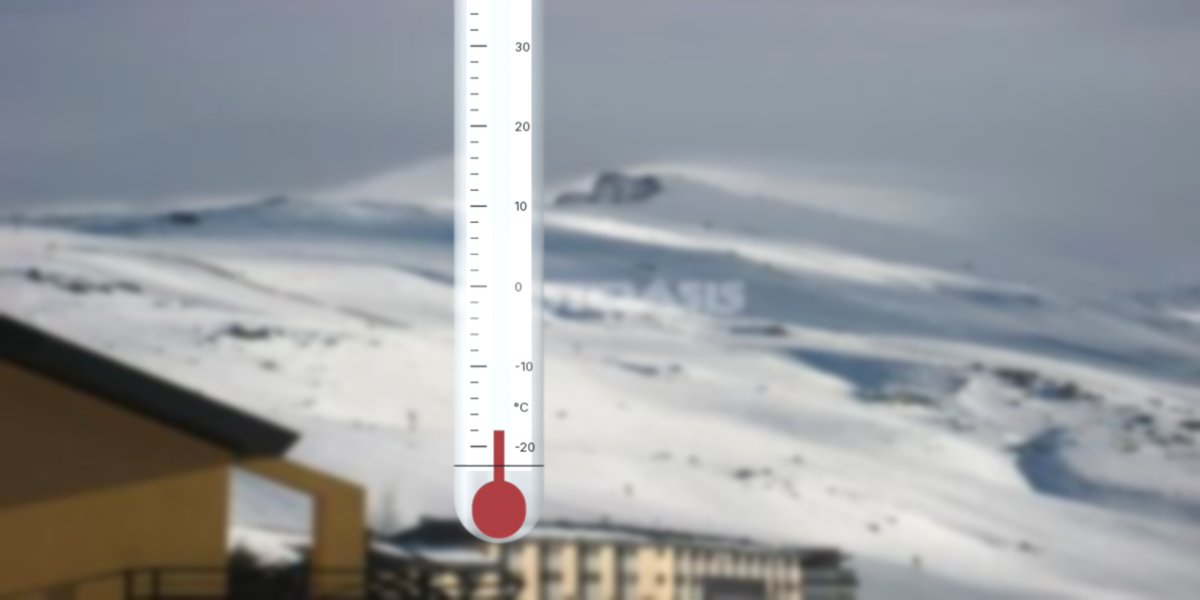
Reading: -18 (°C)
